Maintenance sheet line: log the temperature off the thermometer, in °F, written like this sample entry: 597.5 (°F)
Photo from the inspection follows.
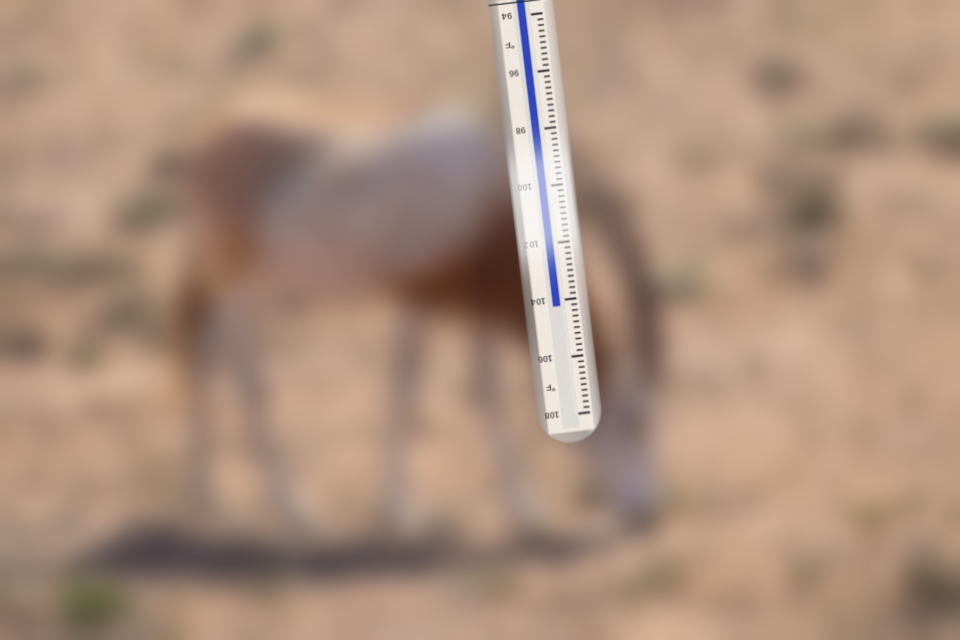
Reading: 104.2 (°F)
